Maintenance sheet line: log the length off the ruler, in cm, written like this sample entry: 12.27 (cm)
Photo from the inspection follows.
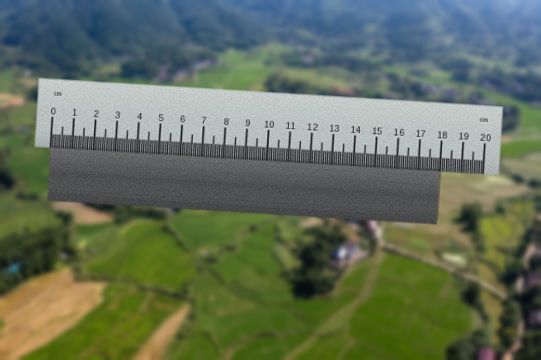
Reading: 18 (cm)
